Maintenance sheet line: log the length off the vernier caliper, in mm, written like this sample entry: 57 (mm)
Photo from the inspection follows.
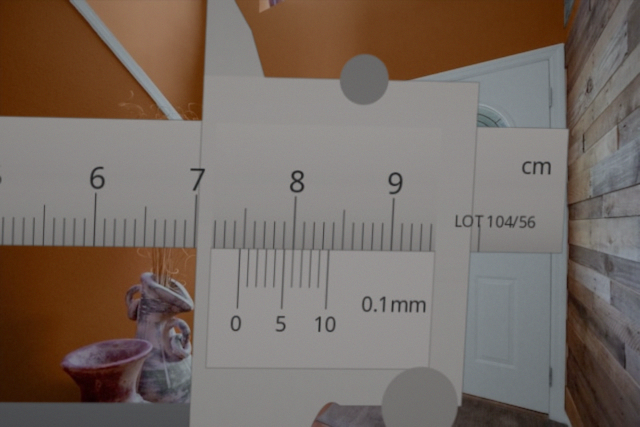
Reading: 74.6 (mm)
